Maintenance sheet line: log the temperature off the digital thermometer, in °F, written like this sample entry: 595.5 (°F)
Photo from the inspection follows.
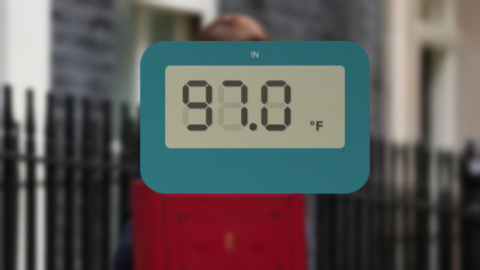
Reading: 97.0 (°F)
